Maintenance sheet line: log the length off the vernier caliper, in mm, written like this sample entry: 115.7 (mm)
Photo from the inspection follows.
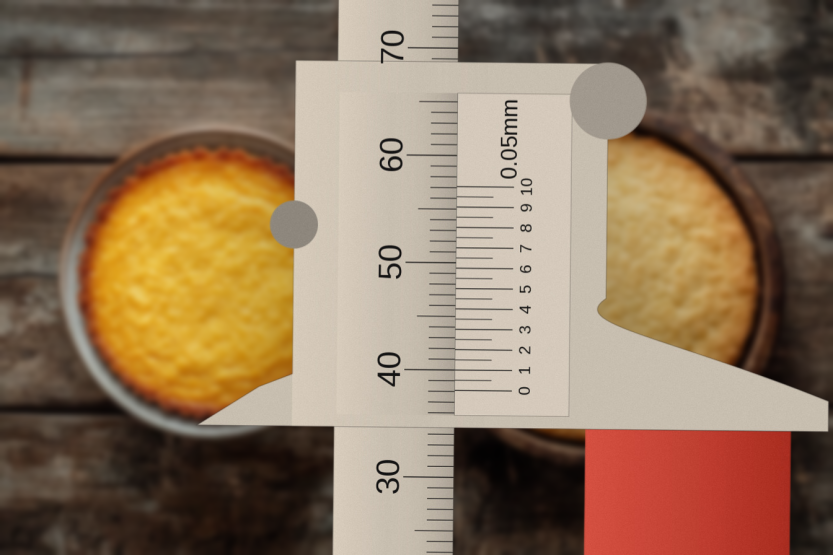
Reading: 38.1 (mm)
